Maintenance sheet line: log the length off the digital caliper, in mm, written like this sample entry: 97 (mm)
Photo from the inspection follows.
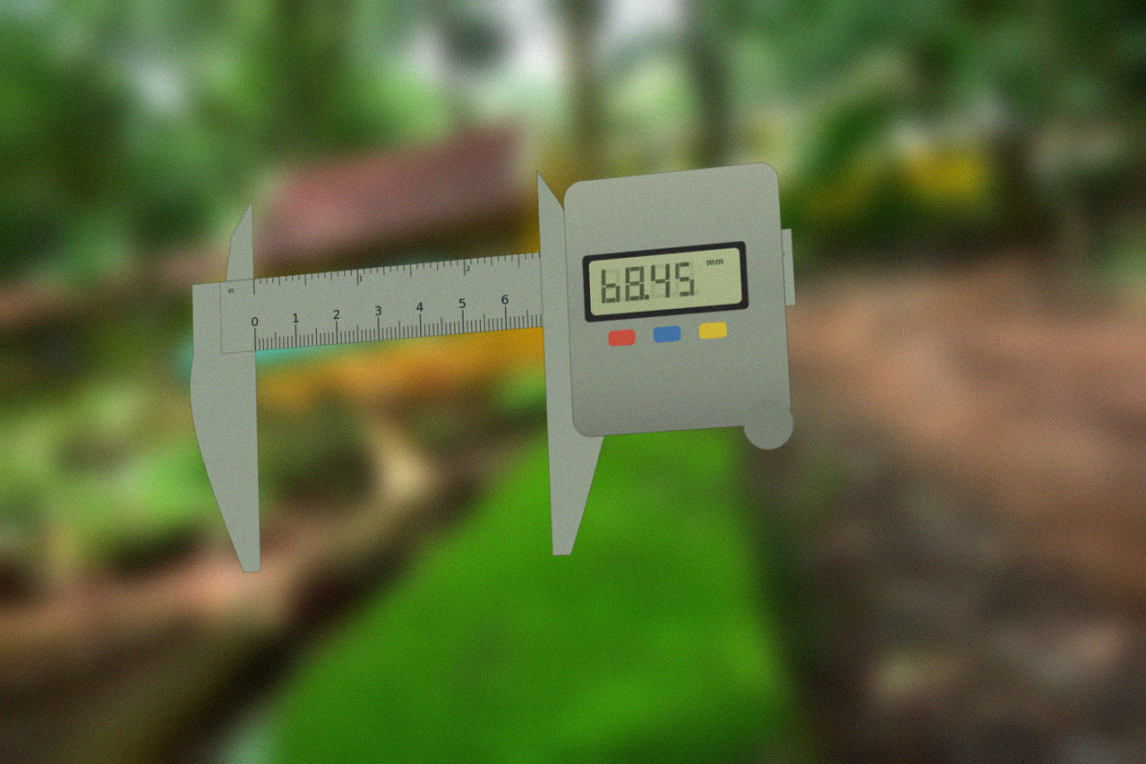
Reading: 68.45 (mm)
